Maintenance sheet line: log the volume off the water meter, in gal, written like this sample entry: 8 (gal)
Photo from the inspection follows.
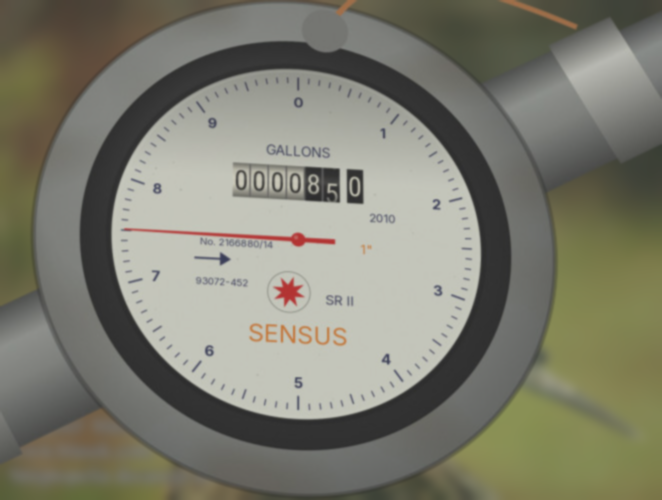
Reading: 847.5 (gal)
